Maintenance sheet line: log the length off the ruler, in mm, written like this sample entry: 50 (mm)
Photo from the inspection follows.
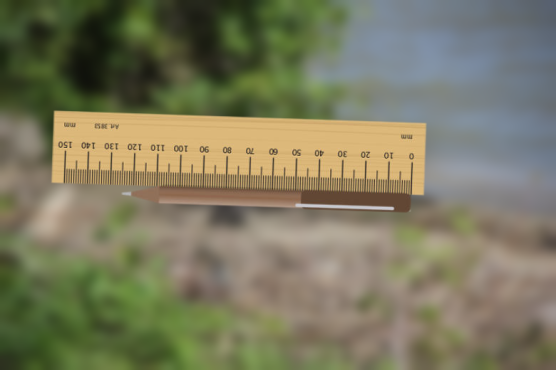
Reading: 125 (mm)
